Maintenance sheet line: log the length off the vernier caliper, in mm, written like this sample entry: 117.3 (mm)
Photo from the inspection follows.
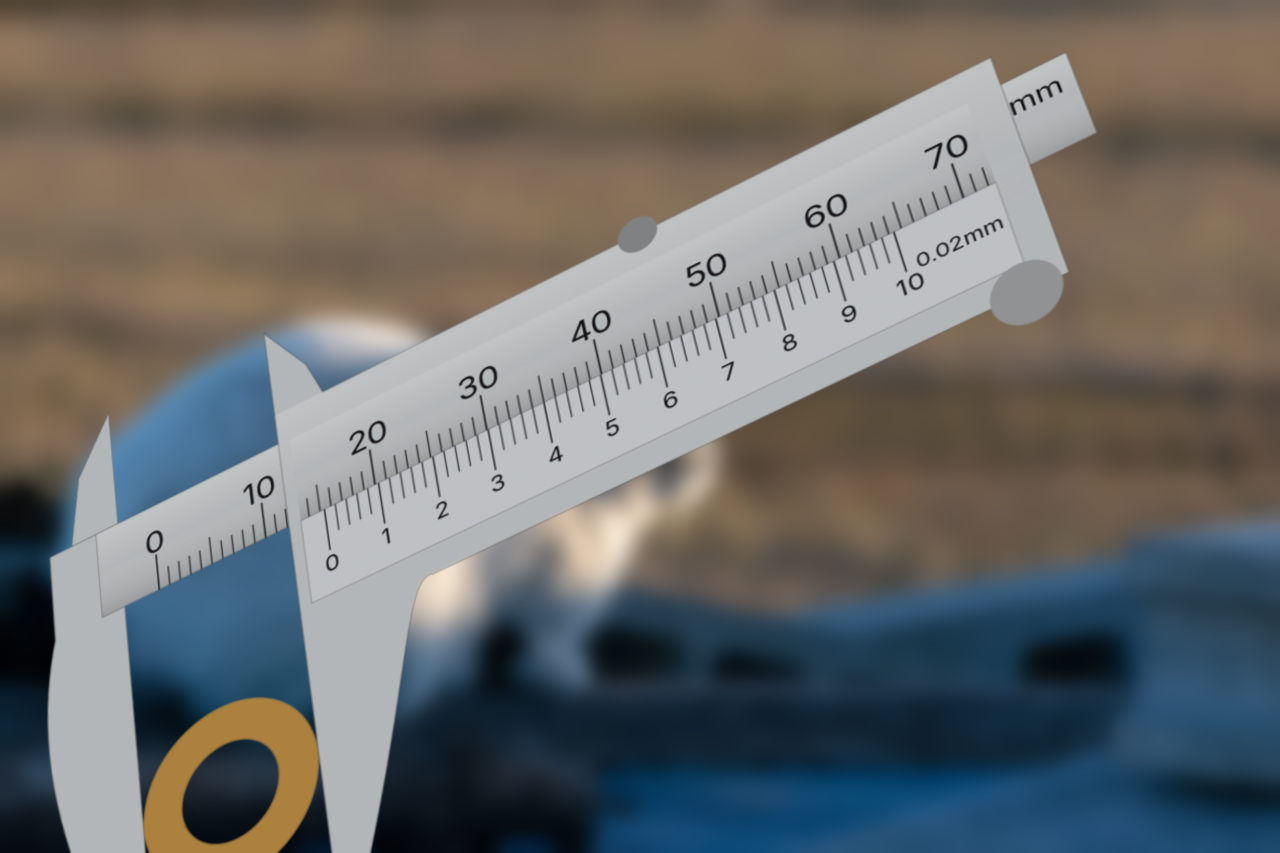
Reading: 15.4 (mm)
